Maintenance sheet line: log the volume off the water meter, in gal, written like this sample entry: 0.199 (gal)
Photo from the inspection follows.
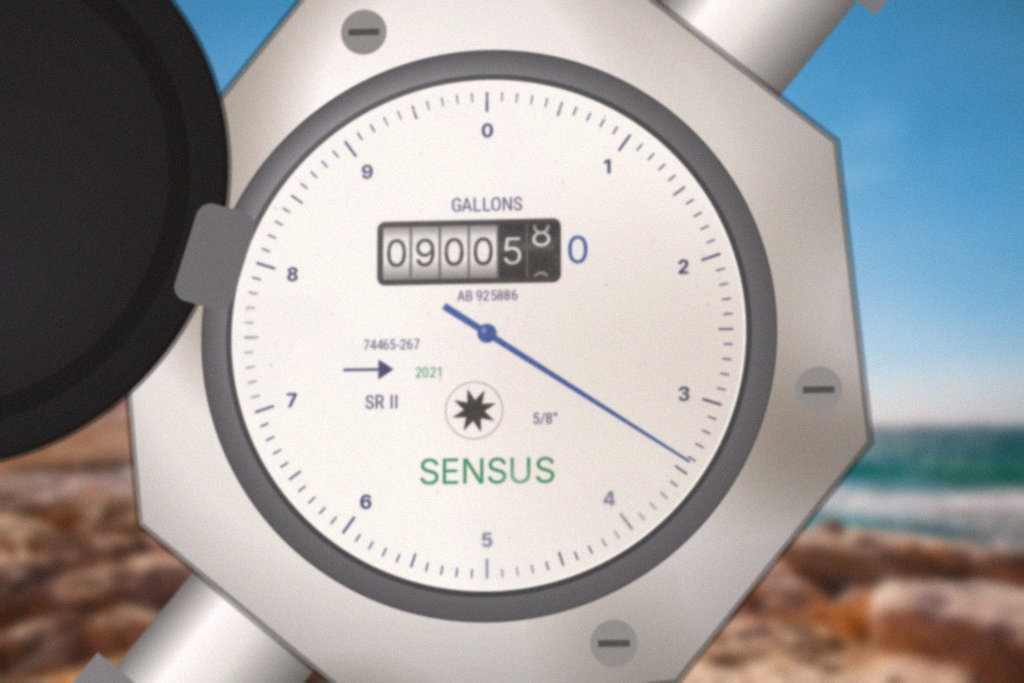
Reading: 900583.4 (gal)
